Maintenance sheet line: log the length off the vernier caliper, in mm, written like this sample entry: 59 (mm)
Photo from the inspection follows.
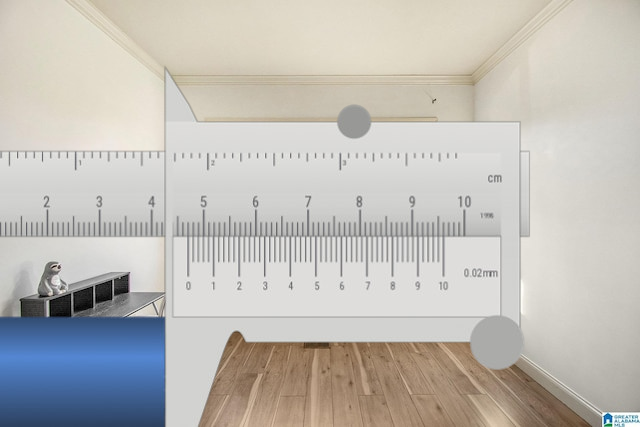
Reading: 47.0 (mm)
